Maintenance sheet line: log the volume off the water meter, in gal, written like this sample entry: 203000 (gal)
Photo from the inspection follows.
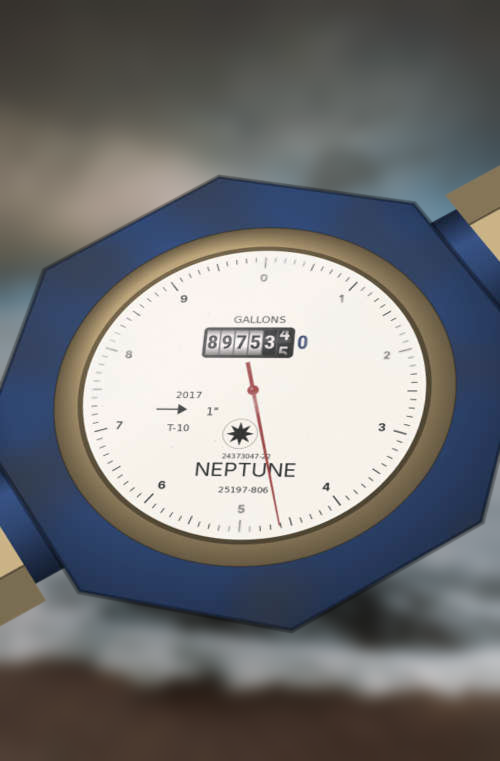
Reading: 8975344.6 (gal)
